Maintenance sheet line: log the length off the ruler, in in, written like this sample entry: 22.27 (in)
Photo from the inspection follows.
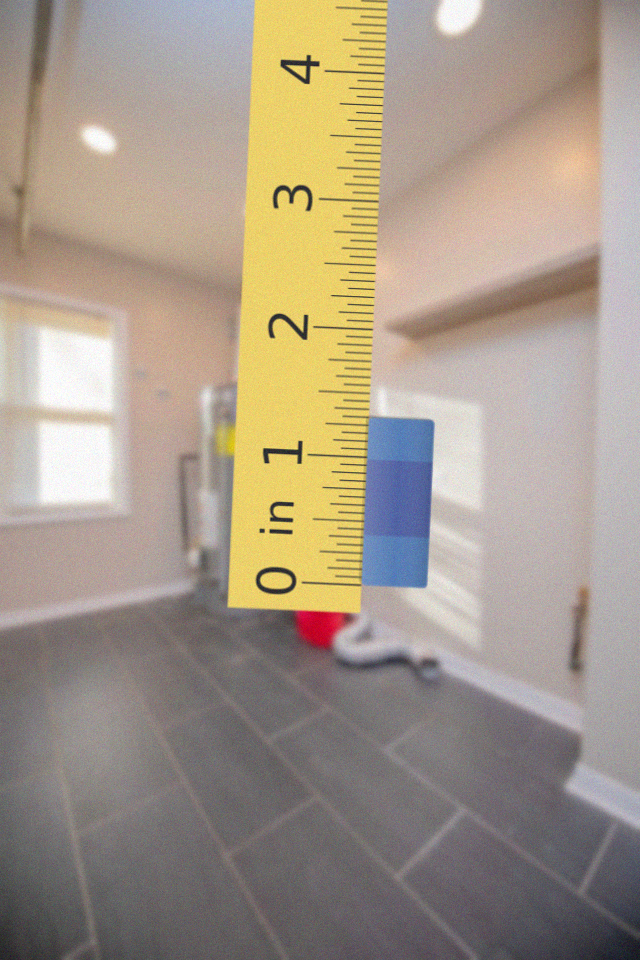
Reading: 1.3125 (in)
